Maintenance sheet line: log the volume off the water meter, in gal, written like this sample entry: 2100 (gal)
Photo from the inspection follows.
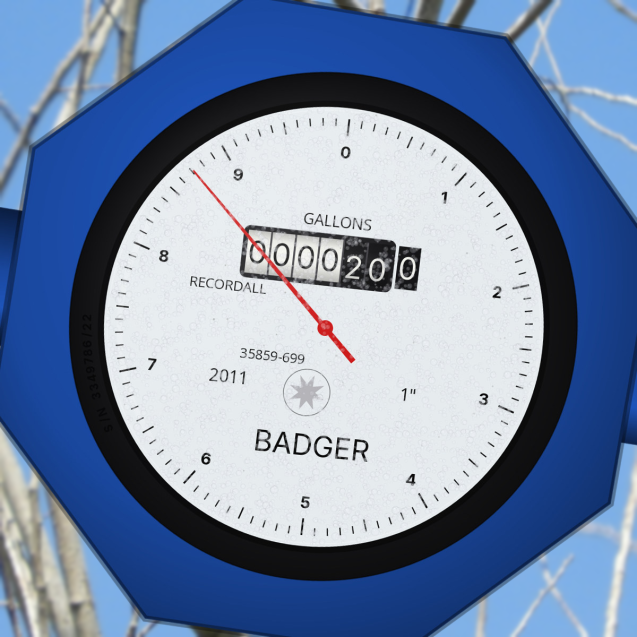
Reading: 198.7 (gal)
